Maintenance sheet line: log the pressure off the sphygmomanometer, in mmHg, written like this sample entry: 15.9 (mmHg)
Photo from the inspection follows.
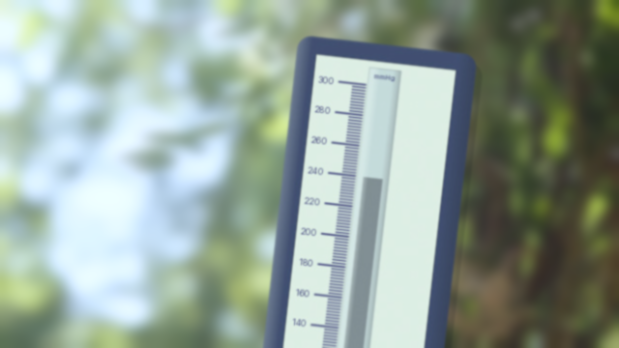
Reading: 240 (mmHg)
